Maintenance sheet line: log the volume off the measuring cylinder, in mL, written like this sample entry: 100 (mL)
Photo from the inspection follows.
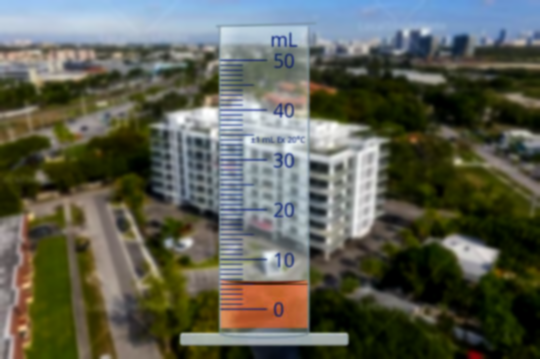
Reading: 5 (mL)
